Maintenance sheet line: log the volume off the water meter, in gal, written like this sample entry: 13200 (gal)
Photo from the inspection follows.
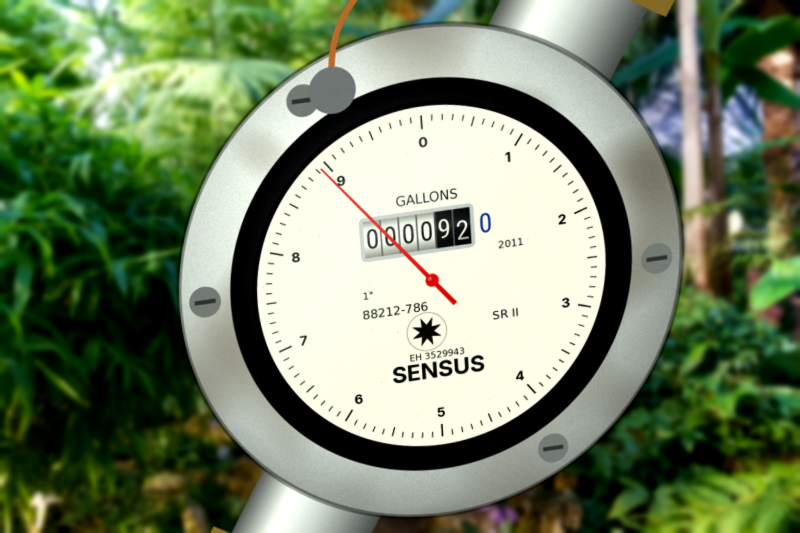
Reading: 918.9 (gal)
